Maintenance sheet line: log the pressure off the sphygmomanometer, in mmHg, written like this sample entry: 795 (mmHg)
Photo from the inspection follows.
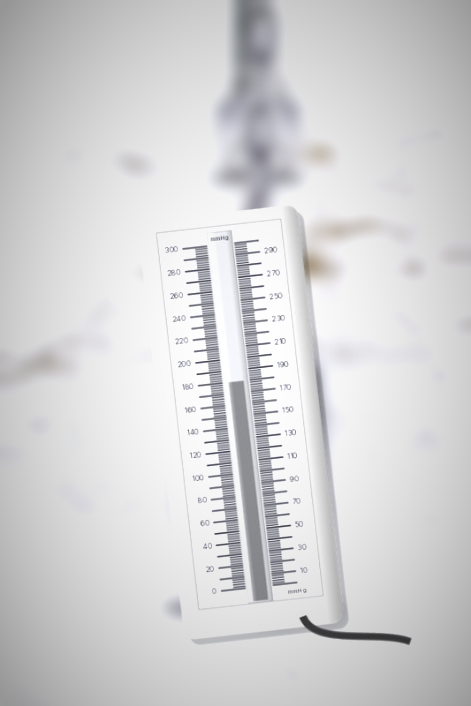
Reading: 180 (mmHg)
